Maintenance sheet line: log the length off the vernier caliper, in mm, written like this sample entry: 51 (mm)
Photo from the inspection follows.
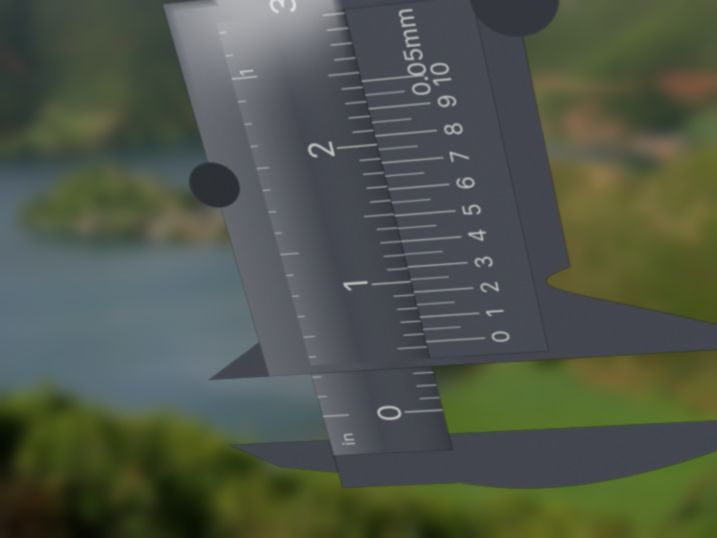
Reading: 5.4 (mm)
